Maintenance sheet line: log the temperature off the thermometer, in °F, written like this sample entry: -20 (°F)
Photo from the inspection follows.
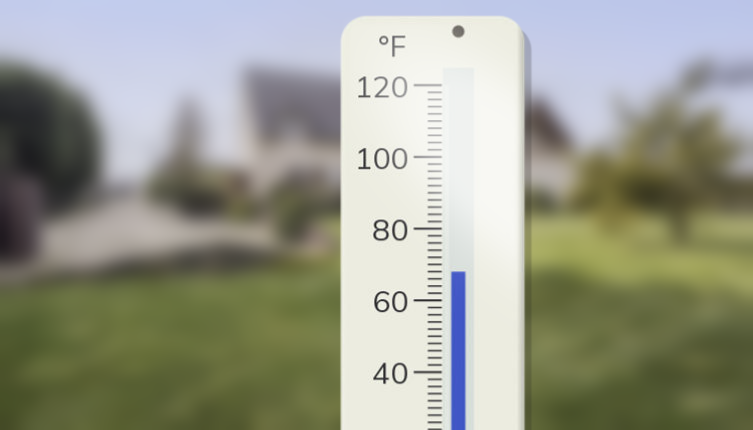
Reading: 68 (°F)
